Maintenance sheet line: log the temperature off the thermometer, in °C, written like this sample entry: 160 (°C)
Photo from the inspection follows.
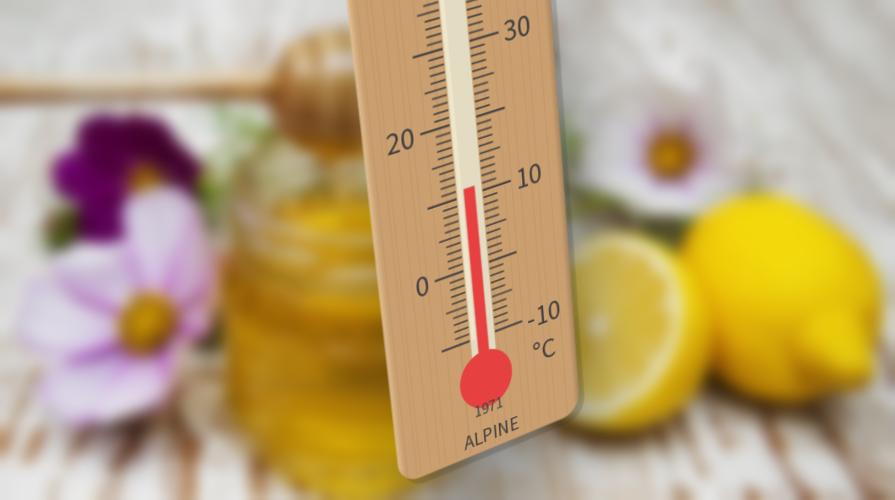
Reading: 11 (°C)
